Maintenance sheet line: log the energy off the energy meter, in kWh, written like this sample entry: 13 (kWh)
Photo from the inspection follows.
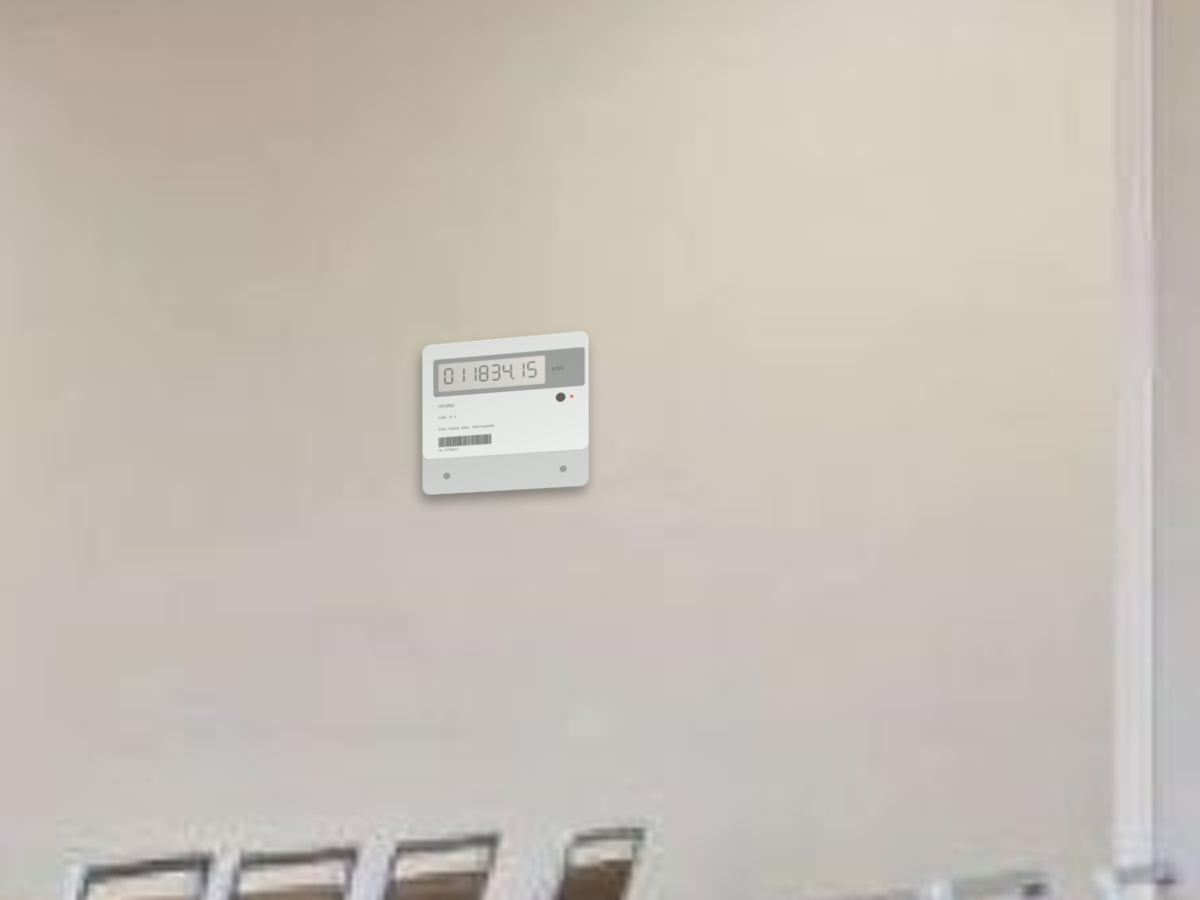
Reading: 11834.15 (kWh)
